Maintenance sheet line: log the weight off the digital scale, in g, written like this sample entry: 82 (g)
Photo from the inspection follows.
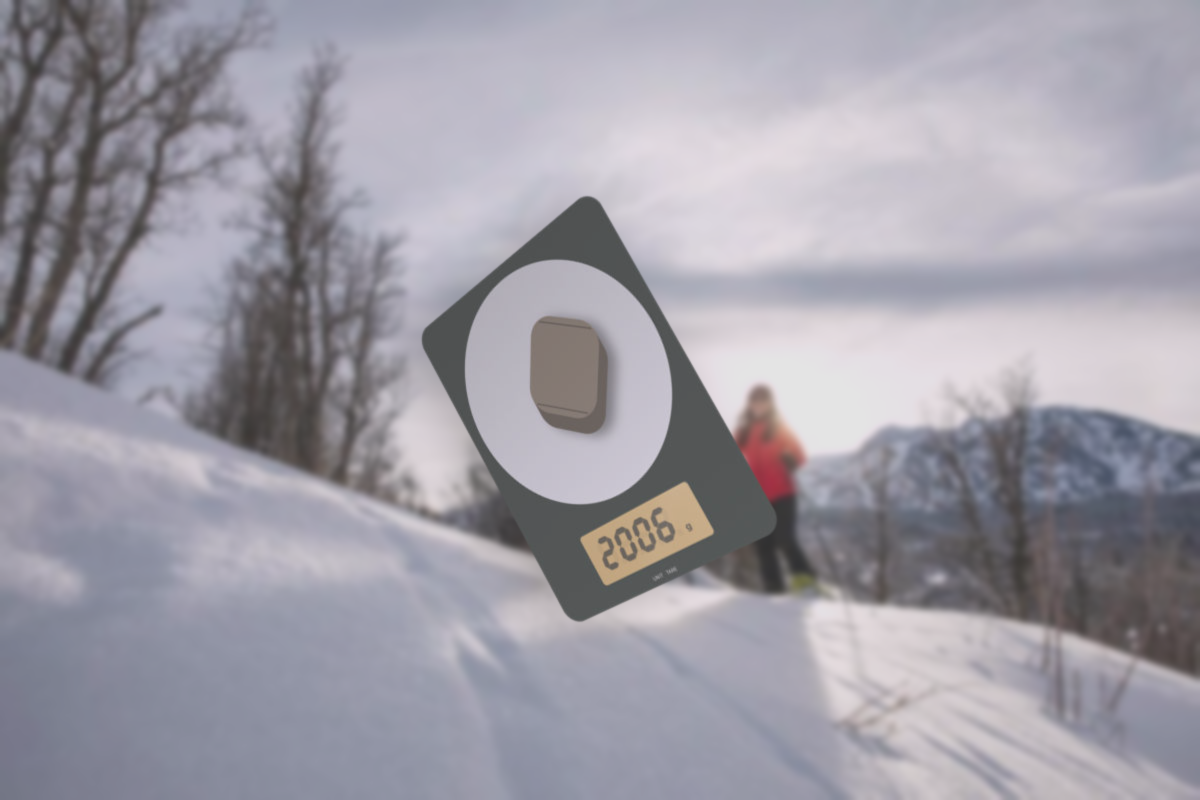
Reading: 2006 (g)
